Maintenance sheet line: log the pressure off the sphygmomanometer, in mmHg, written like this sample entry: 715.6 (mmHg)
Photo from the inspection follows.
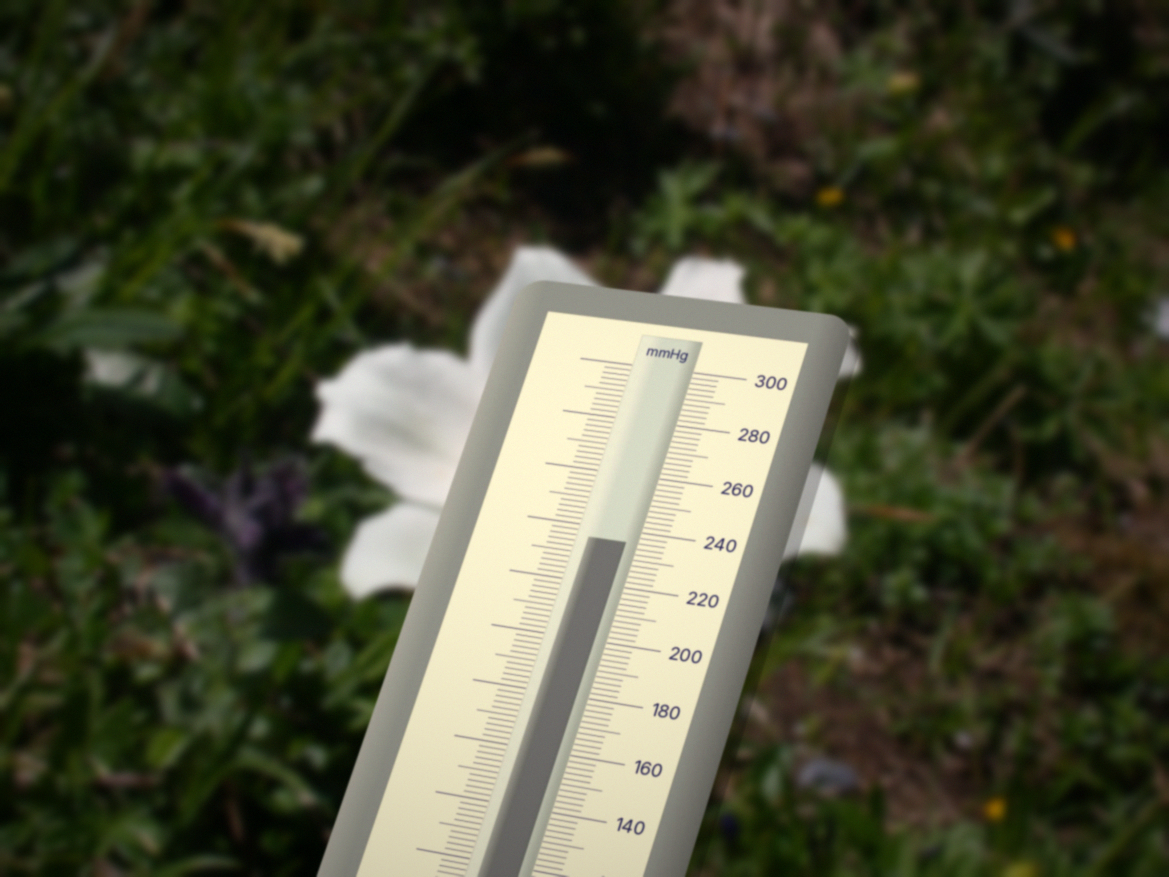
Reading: 236 (mmHg)
